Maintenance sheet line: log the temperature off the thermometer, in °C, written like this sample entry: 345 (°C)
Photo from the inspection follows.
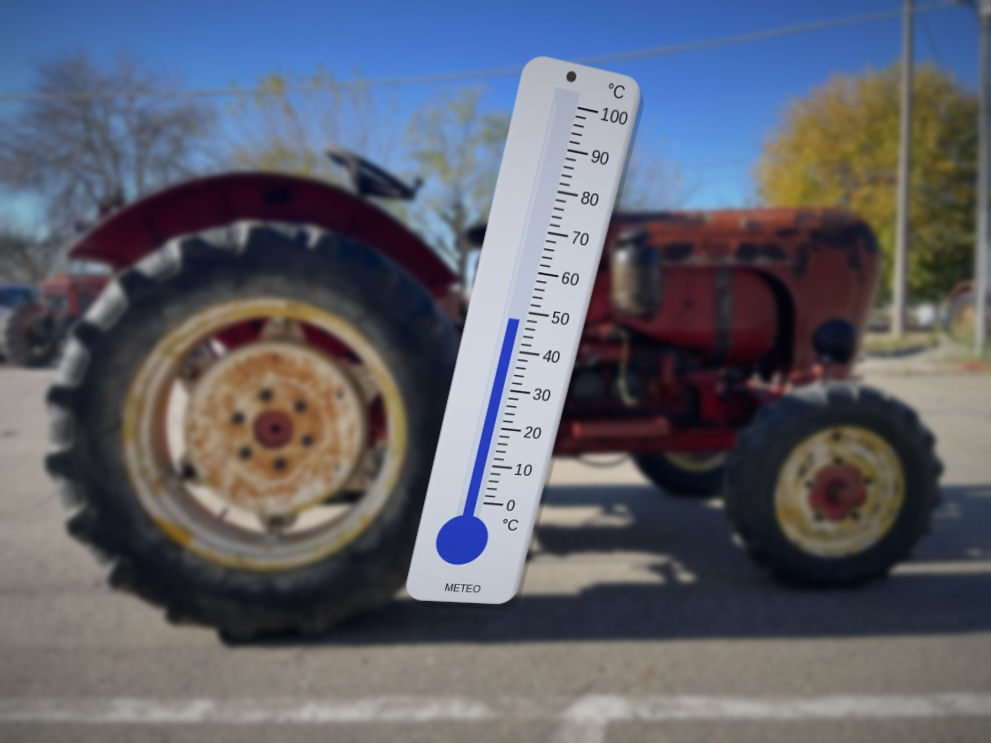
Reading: 48 (°C)
